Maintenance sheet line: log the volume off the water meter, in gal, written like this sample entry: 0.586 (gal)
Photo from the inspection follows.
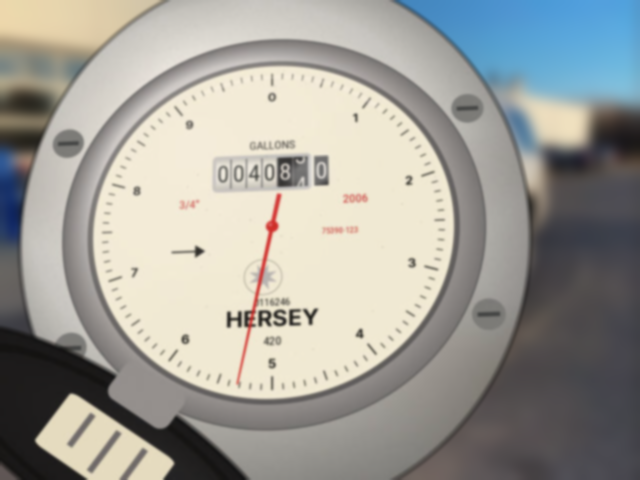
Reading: 40835.3 (gal)
